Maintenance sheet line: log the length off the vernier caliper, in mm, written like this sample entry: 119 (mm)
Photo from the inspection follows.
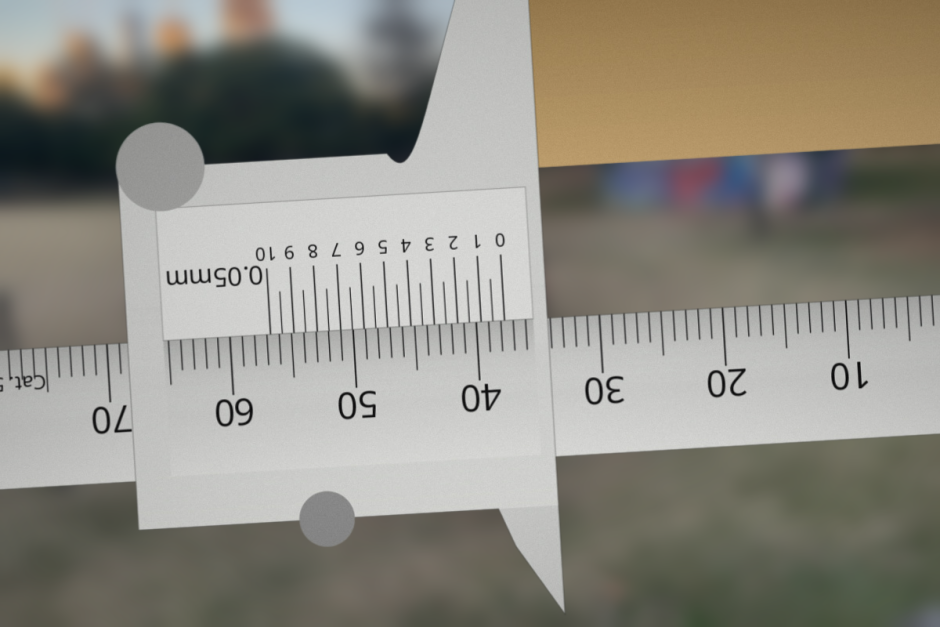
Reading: 37.7 (mm)
